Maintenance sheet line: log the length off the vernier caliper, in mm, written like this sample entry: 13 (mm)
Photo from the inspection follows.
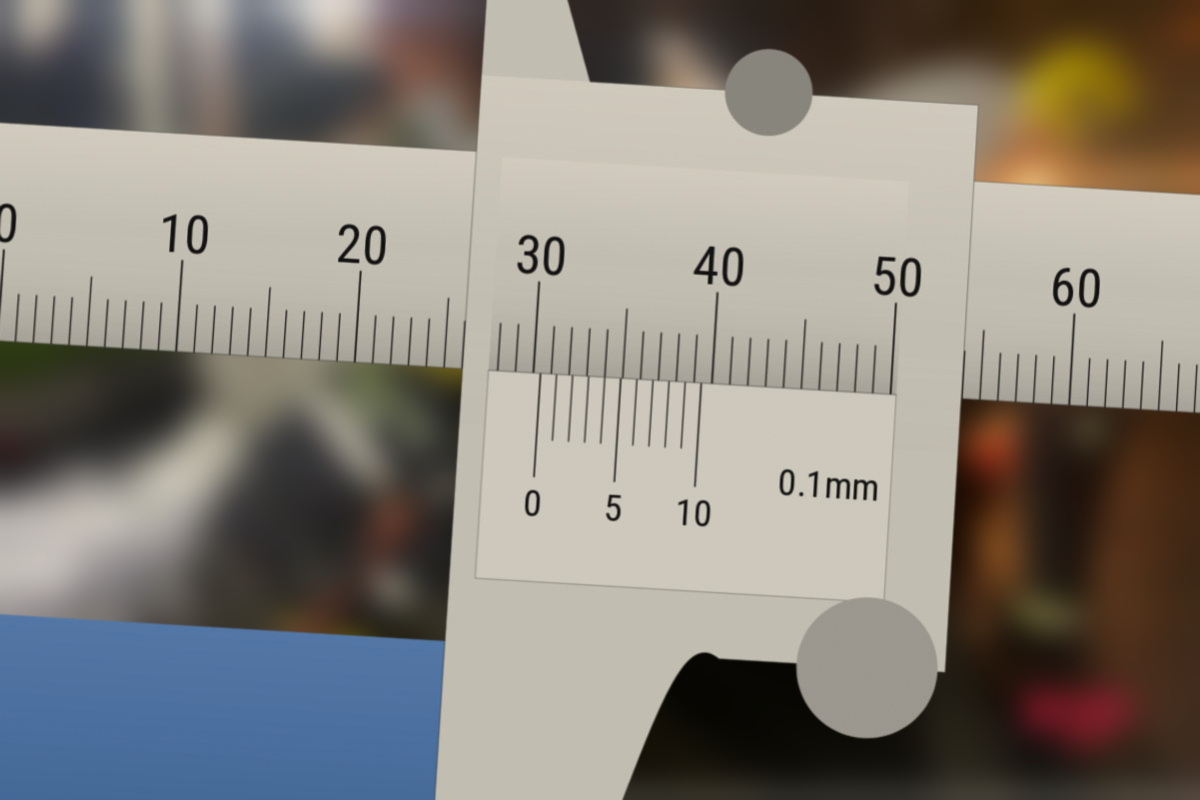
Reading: 30.4 (mm)
